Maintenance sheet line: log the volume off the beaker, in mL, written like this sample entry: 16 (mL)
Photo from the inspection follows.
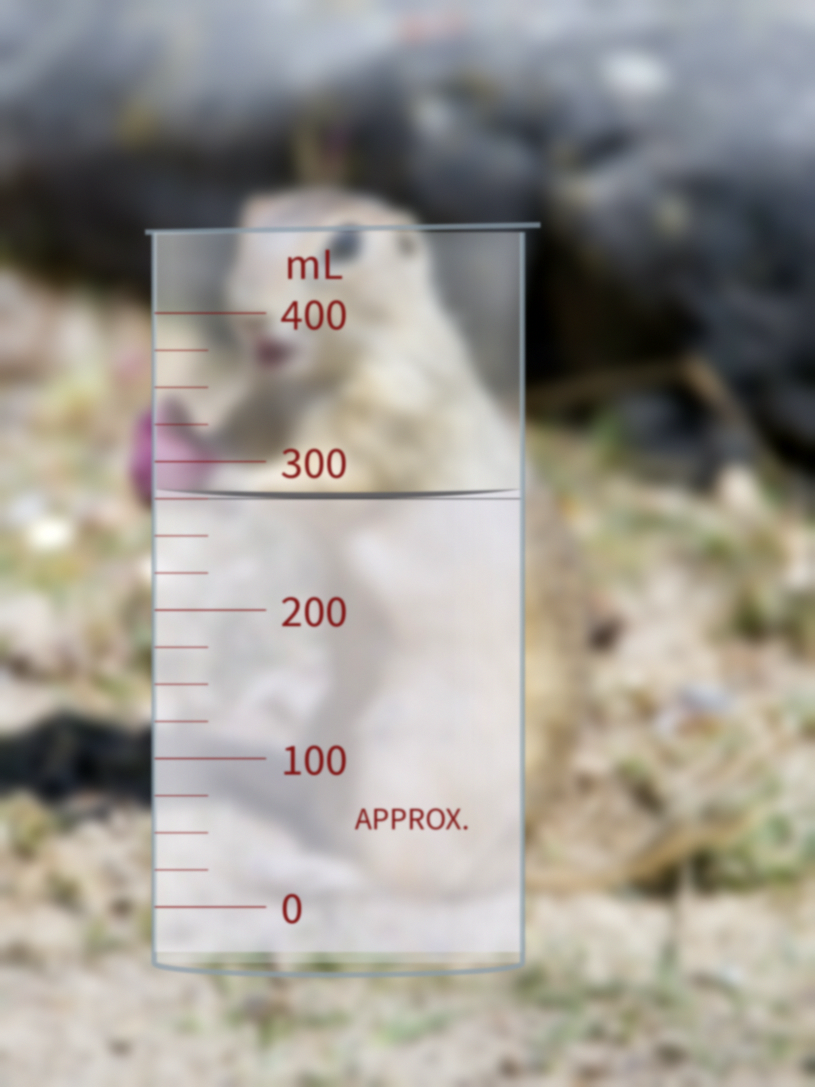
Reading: 275 (mL)
